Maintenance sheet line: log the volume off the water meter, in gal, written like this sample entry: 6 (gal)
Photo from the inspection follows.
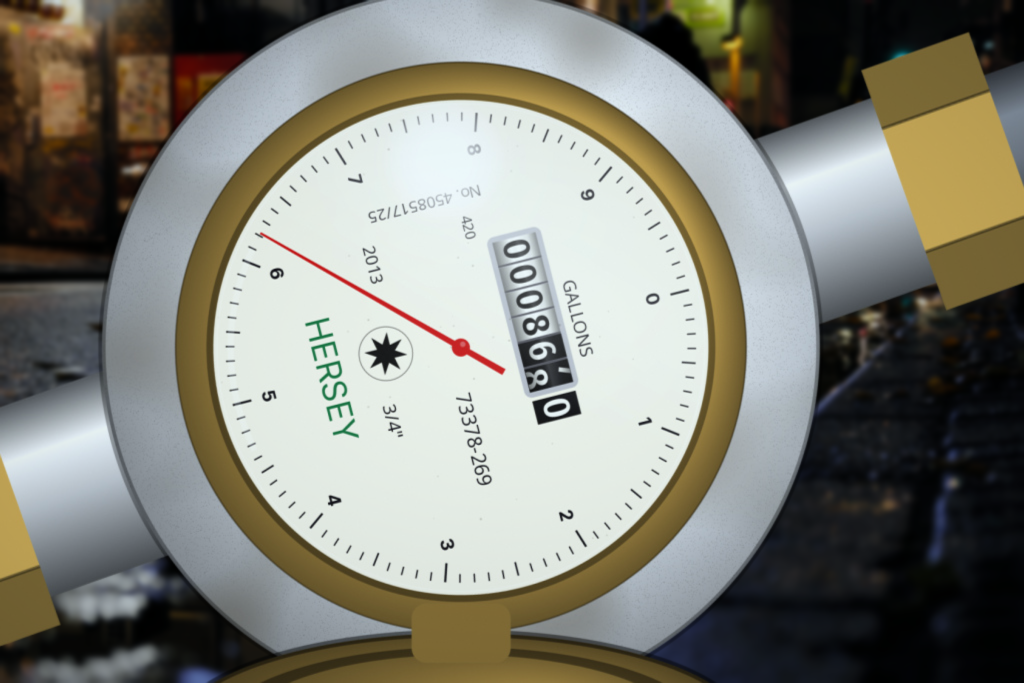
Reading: 8676.2 (gal)
